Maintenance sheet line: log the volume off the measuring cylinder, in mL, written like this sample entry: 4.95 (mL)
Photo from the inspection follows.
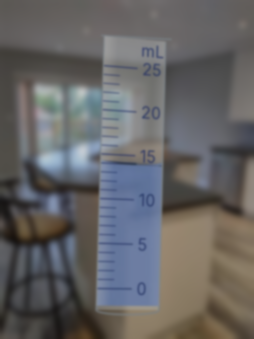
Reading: 14 (mL)
